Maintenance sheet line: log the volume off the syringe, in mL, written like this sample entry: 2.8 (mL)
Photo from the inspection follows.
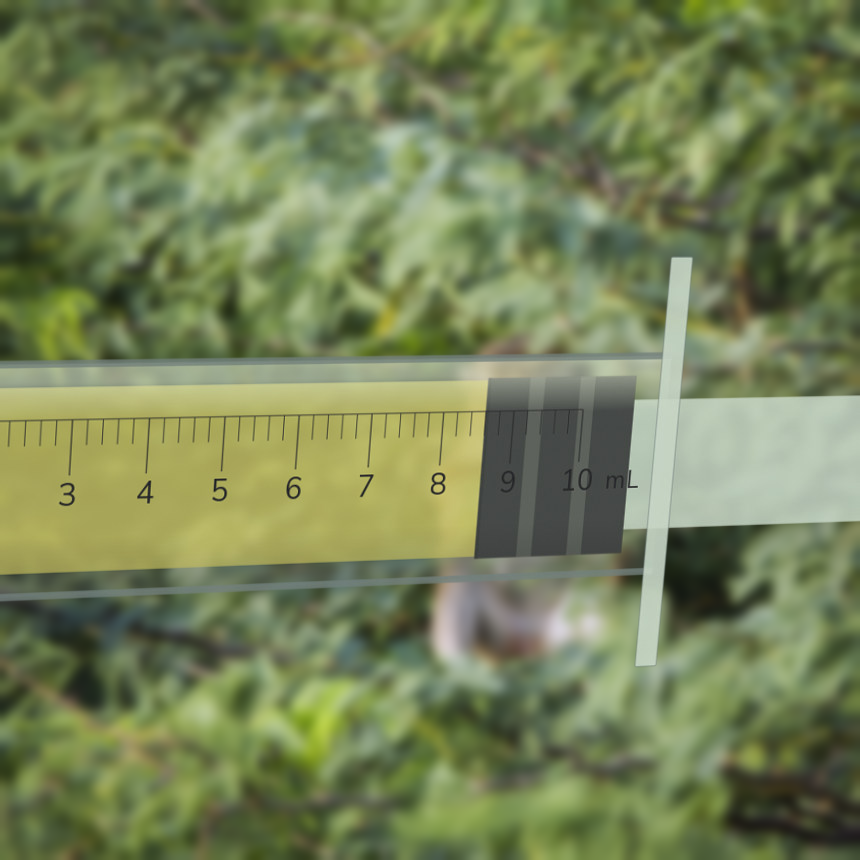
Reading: 8.6 (mL)
